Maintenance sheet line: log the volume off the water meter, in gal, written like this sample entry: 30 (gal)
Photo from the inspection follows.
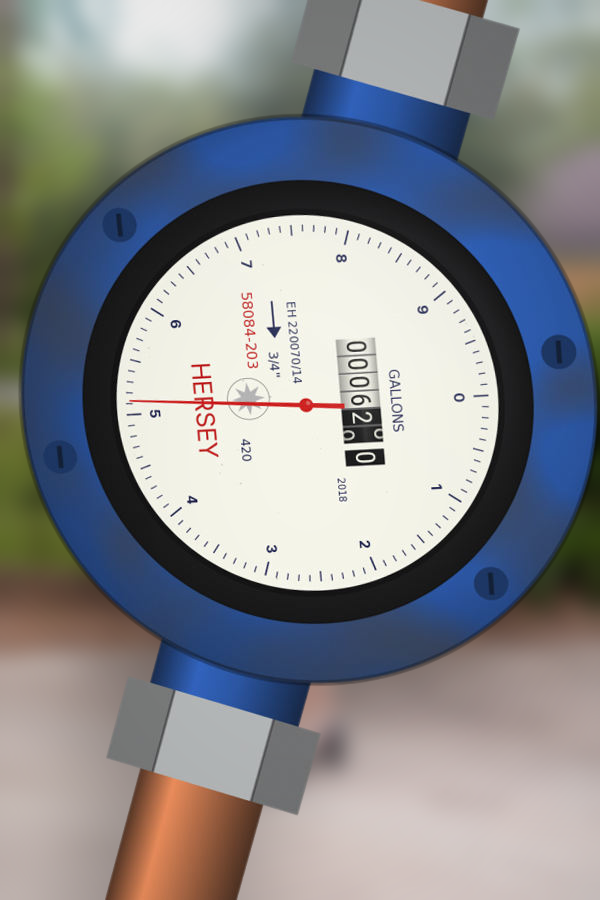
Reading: 6285.1 (gal)
